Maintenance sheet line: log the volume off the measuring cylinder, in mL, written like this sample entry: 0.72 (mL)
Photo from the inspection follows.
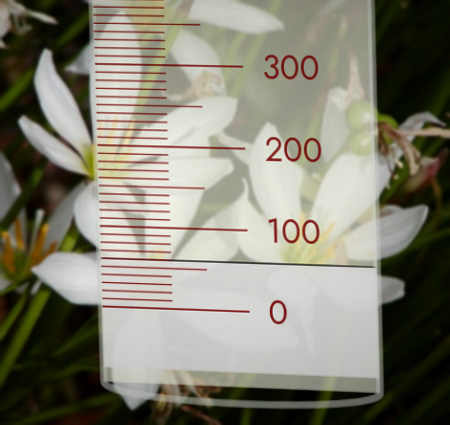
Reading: 60 (mL)
